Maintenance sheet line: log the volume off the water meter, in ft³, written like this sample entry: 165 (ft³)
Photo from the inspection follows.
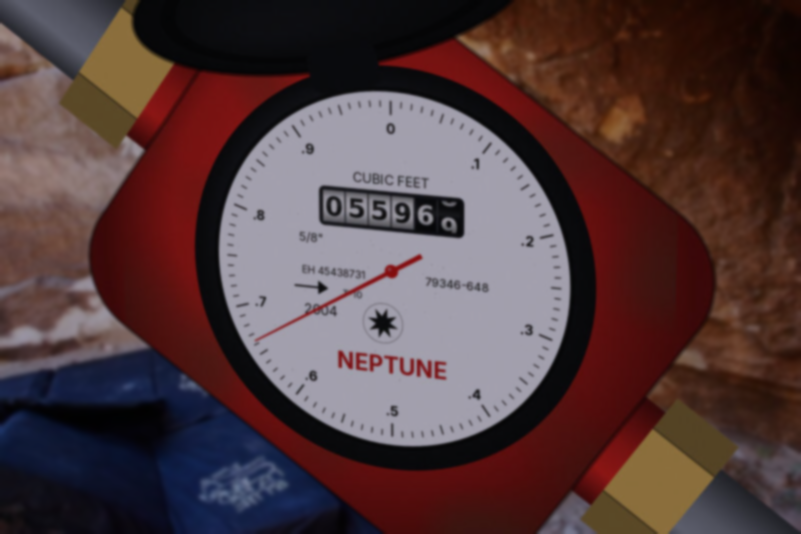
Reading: 55968.66 (ft³)
